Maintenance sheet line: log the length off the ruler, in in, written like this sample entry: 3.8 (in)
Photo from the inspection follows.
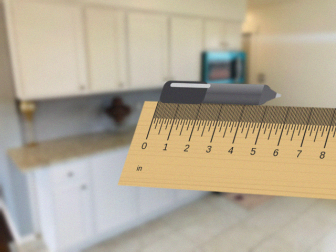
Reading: 5.5 (in)
